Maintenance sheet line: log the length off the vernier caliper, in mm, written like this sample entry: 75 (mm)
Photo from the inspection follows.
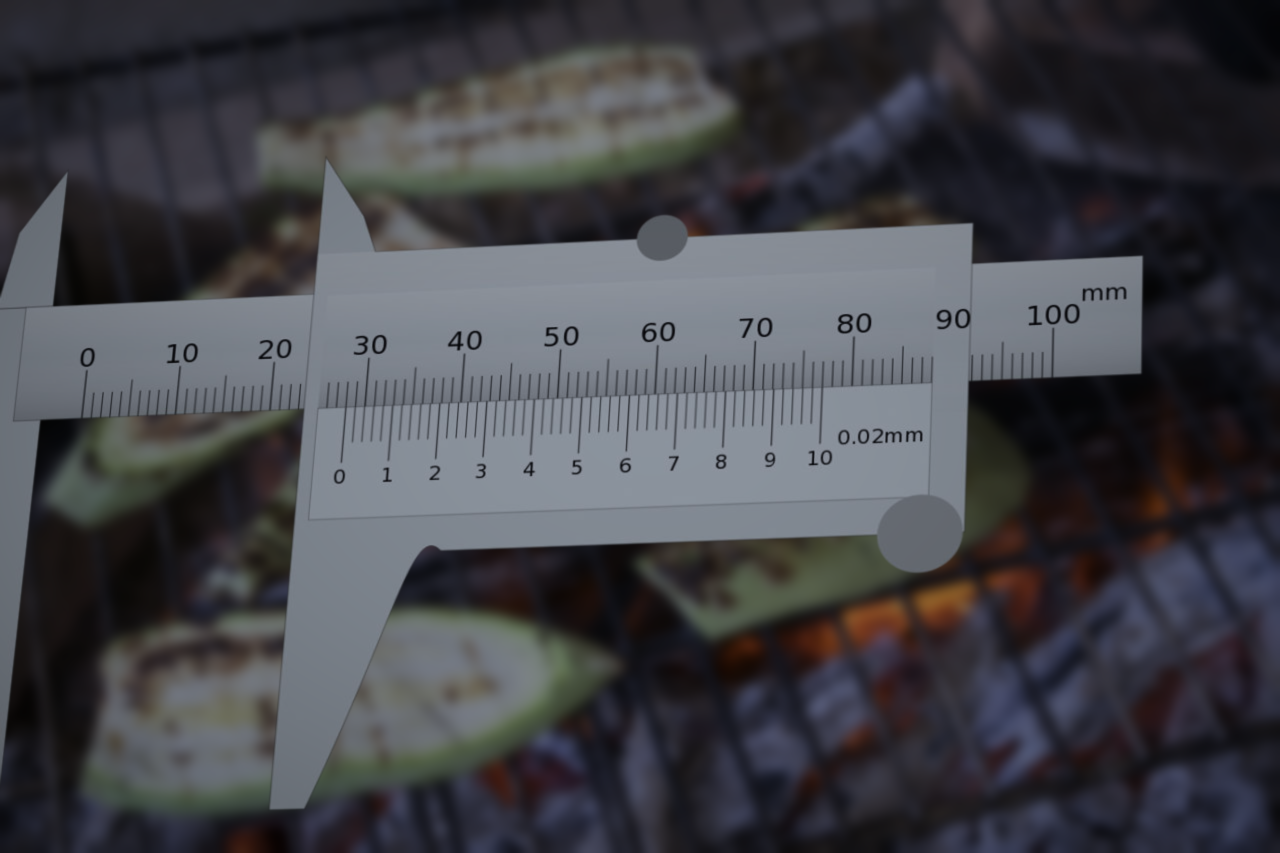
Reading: 28.0 (mm)
